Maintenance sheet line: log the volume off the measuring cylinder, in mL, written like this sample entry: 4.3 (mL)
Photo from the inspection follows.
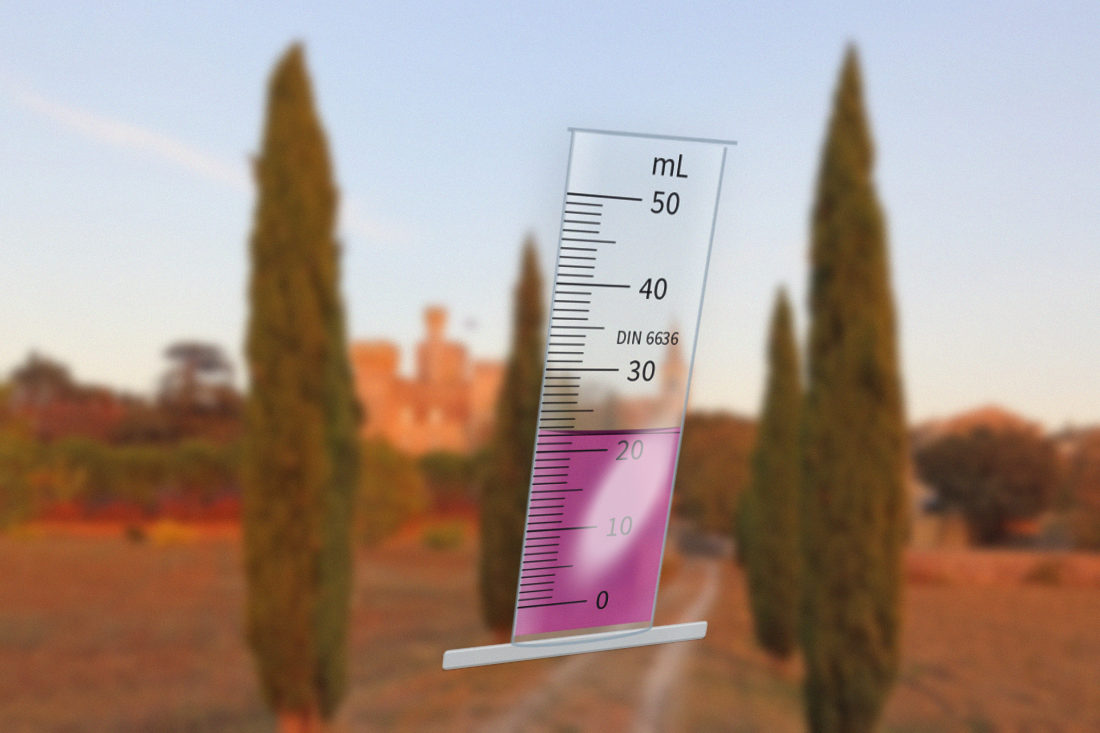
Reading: 22 (mL)
